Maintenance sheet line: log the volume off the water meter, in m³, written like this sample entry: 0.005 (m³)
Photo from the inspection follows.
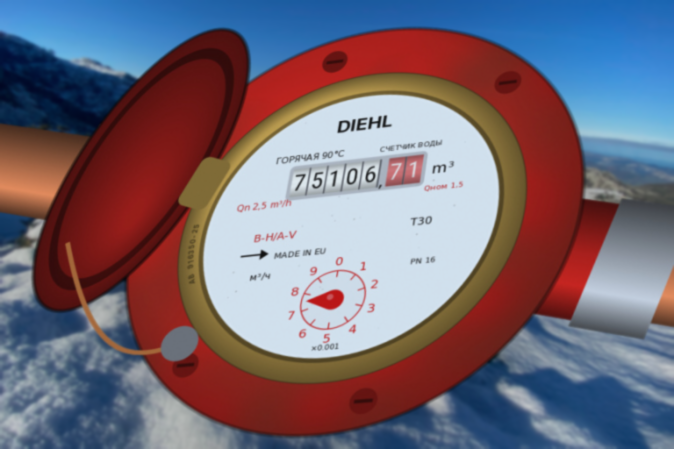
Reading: 75106.717 (m³)
